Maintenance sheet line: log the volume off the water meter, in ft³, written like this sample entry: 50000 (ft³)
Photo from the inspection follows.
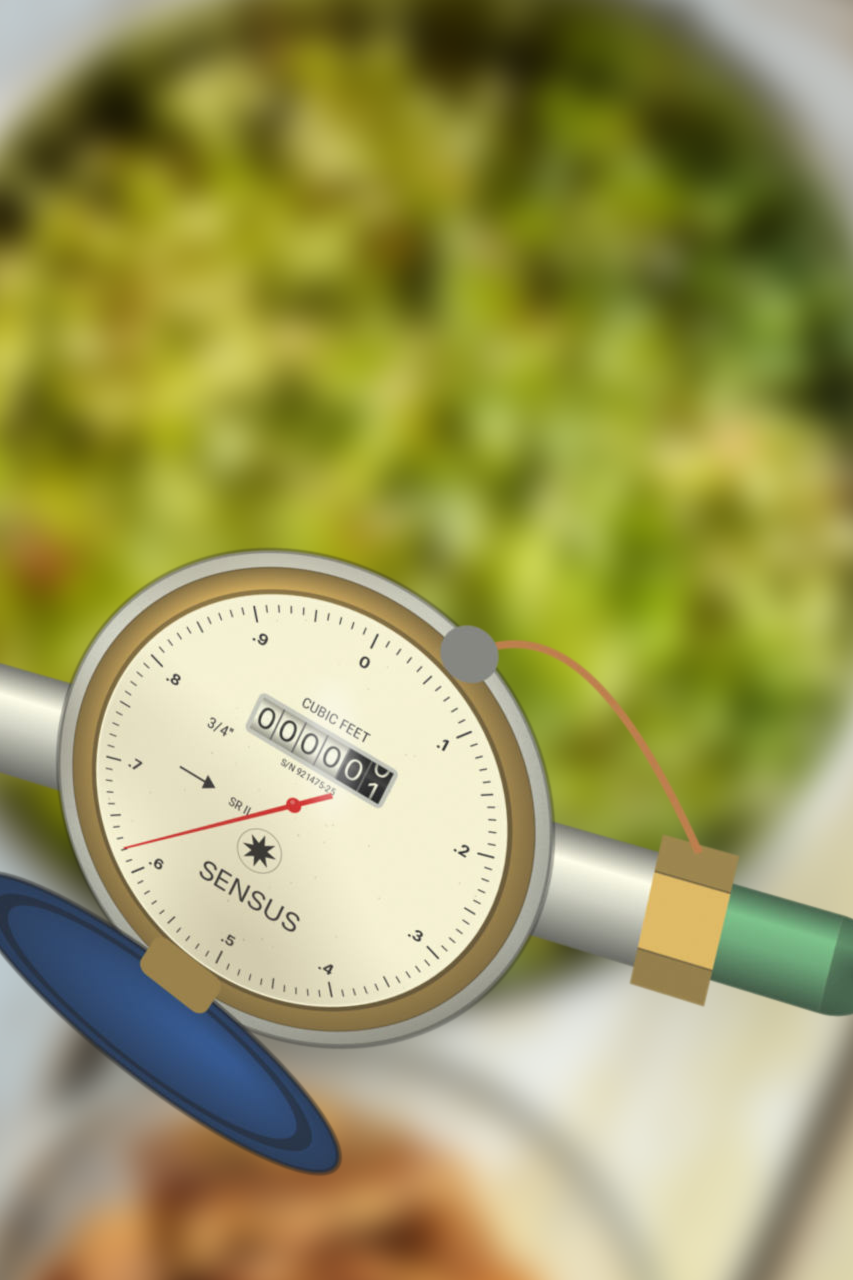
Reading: 0.62 (ft³)
